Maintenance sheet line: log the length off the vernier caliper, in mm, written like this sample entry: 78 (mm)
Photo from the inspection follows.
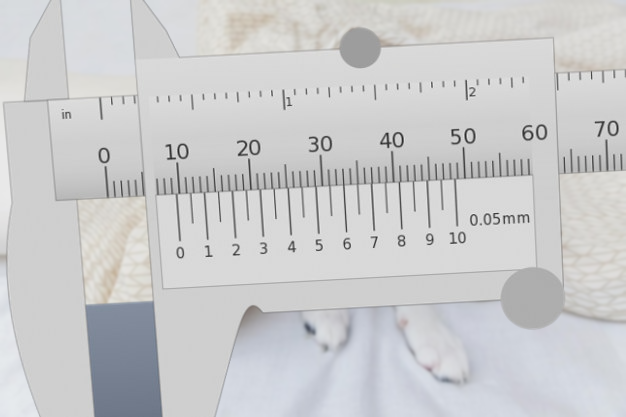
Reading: 9.6 (mm)
